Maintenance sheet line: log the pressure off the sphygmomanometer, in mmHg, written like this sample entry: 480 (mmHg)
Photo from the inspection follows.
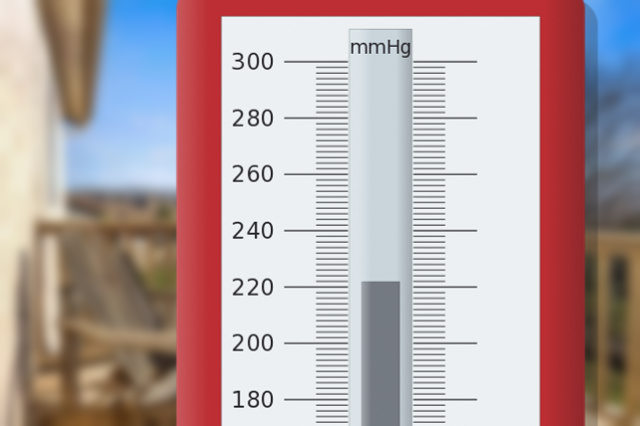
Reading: 222 (mmHg)
